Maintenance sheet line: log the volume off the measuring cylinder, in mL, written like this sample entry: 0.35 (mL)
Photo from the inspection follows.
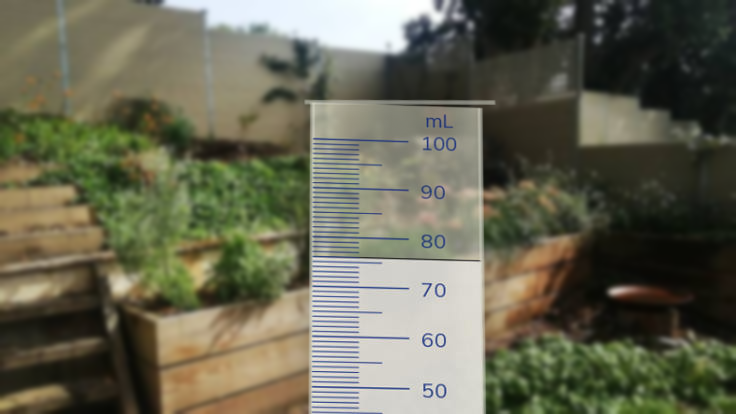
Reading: 76 (mL)
